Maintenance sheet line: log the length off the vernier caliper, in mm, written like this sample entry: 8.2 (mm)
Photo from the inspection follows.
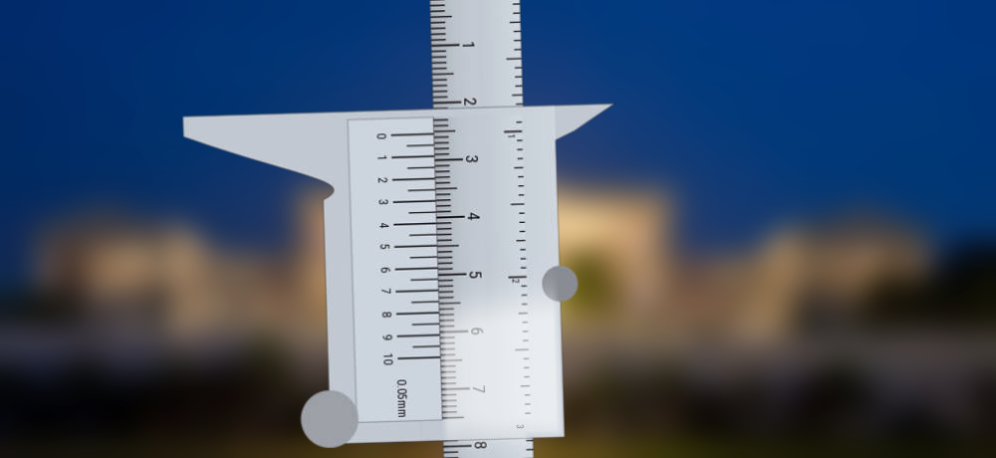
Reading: 25.4 (mm)
